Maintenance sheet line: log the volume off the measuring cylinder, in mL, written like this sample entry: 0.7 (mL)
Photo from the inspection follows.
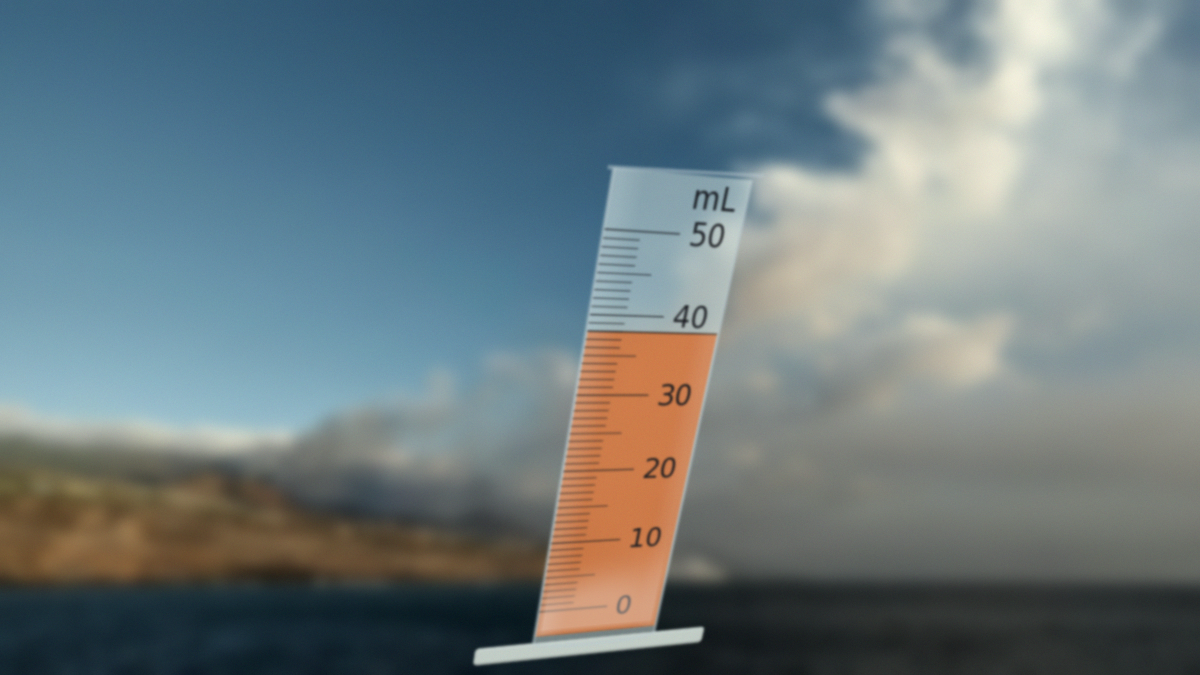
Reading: 38 (mL)
